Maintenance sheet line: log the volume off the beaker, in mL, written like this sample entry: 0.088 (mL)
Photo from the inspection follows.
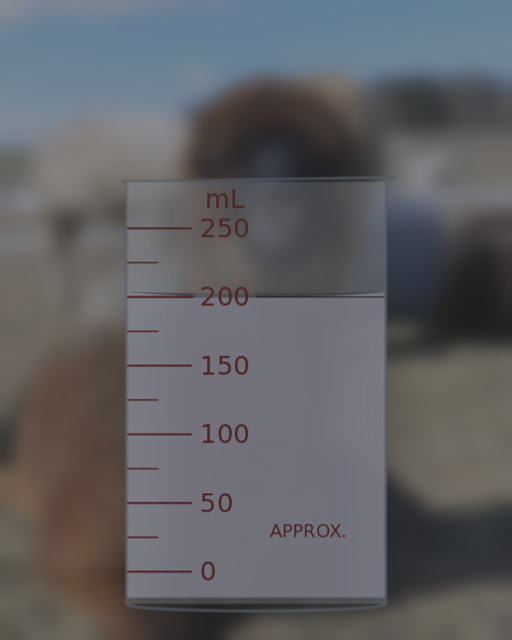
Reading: 200 (mL)
